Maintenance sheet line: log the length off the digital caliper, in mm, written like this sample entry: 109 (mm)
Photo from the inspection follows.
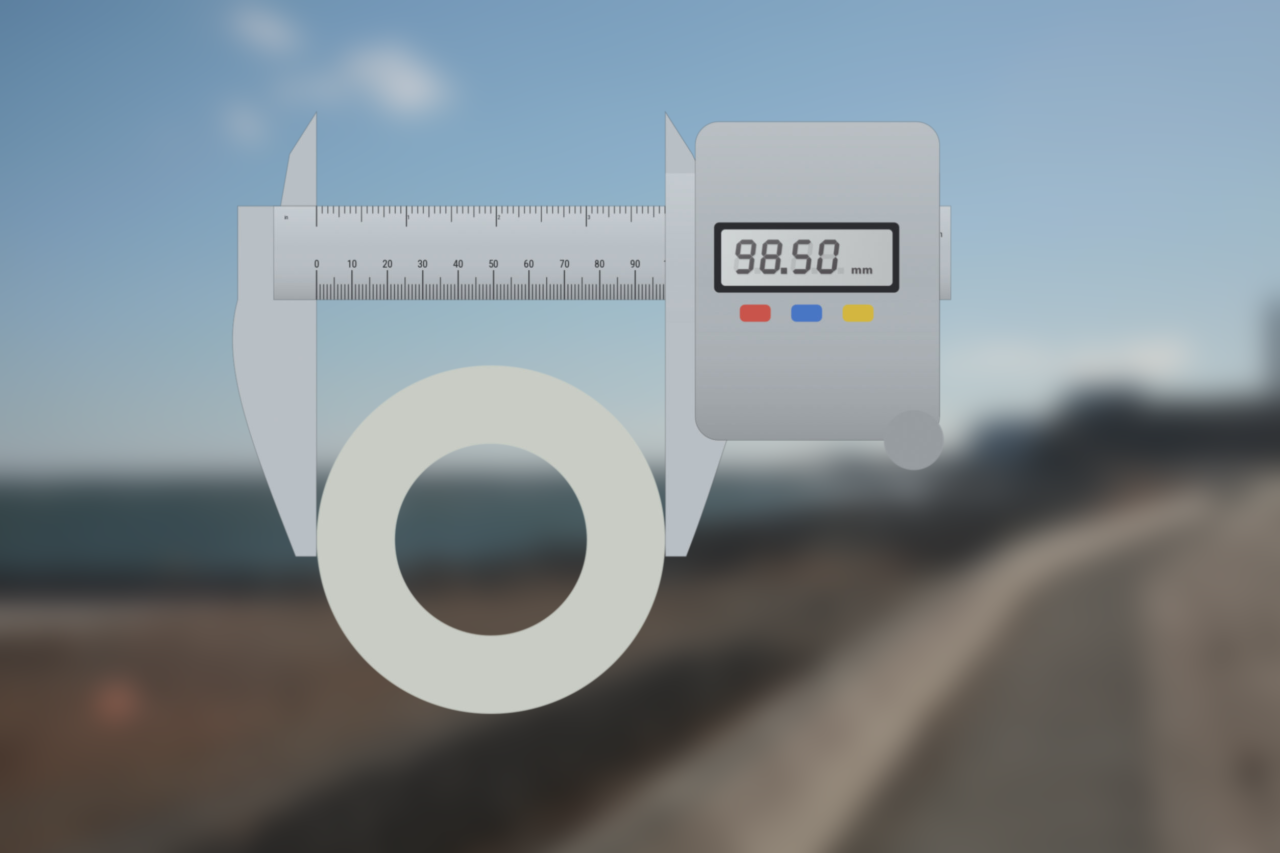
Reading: 98.50 (mm)
